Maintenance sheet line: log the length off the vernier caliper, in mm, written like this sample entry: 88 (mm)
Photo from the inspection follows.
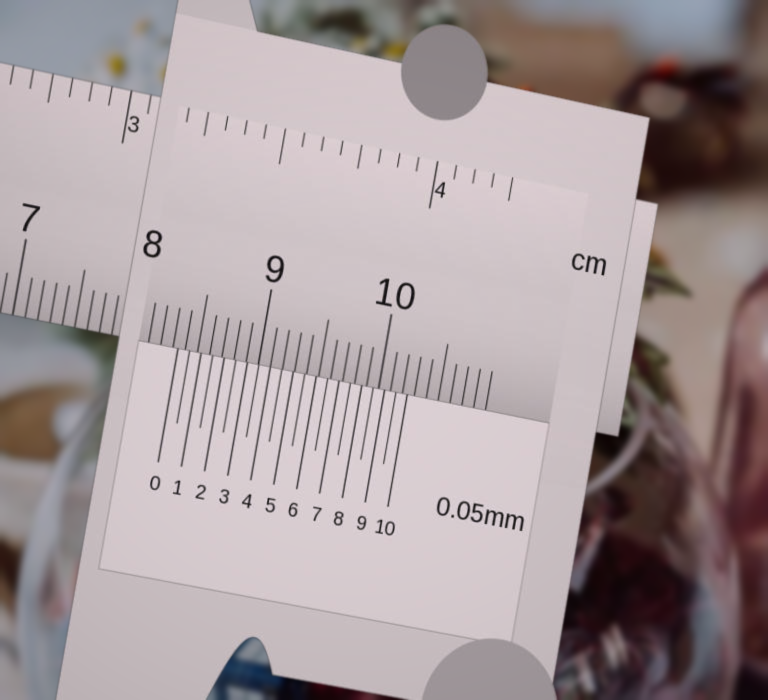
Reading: 83.4 (mm)
